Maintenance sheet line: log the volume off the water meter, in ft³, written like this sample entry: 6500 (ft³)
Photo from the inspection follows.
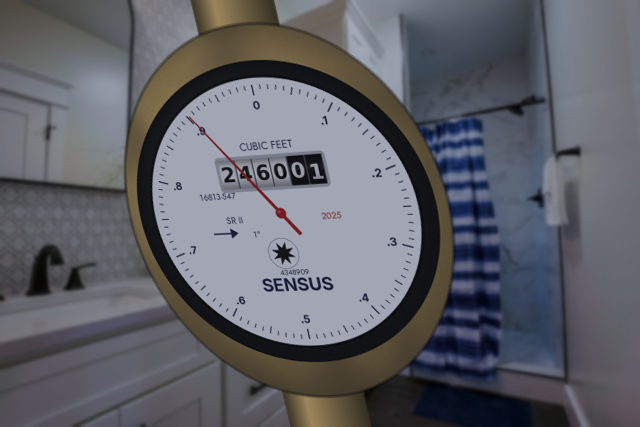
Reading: 246000.90 (ft³)
